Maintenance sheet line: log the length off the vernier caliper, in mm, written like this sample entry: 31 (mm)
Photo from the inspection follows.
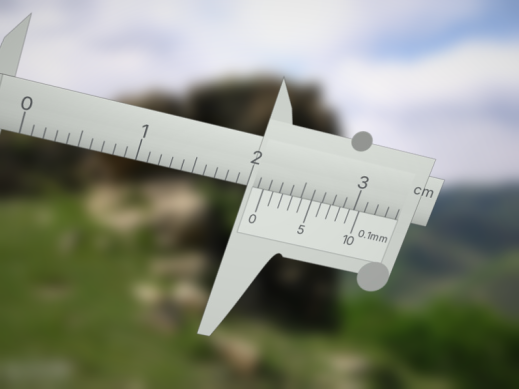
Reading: 21.5 (mm)
